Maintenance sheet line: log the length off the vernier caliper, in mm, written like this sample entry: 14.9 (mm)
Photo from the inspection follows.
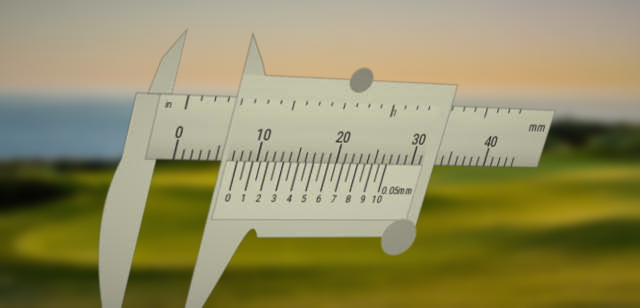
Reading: 7.6 (mm)
